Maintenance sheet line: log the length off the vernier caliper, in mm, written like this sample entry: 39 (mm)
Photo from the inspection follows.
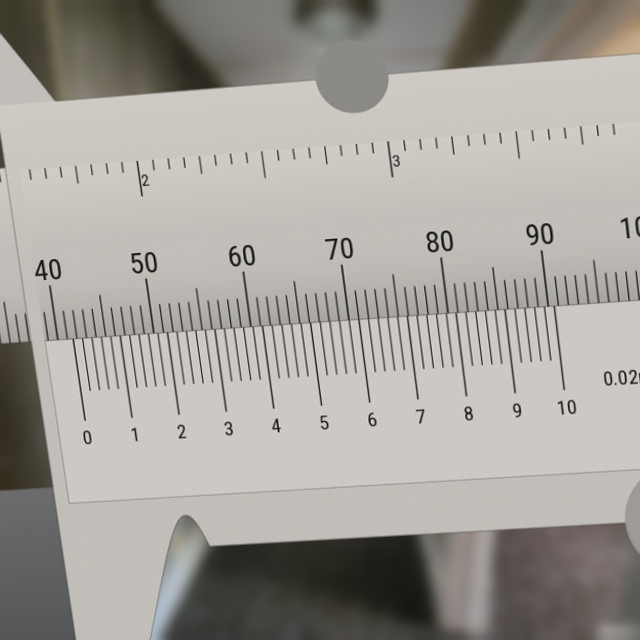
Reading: 41.6 (mm)
